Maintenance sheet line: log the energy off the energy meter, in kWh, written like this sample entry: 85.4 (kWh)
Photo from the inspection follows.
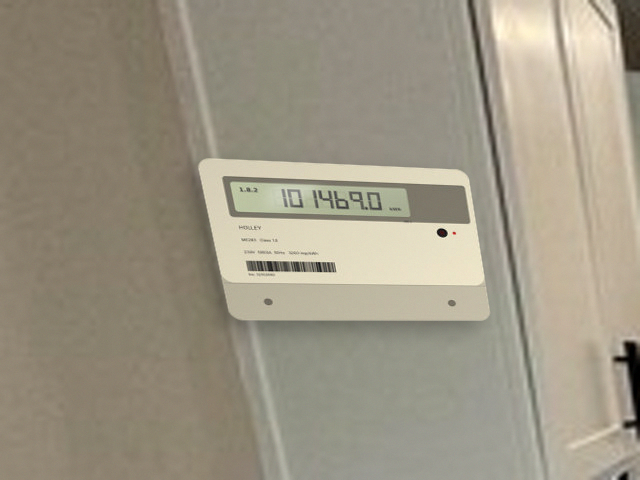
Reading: 101469.0 (kWh)
